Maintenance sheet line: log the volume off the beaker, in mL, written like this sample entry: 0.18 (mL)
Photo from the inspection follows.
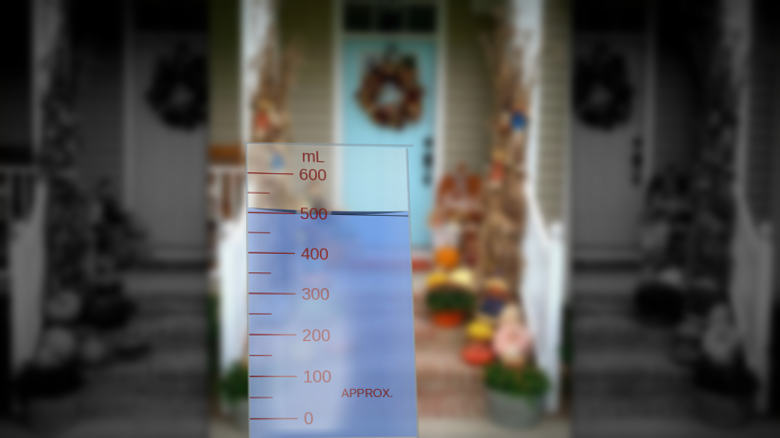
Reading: 500 (mL)
